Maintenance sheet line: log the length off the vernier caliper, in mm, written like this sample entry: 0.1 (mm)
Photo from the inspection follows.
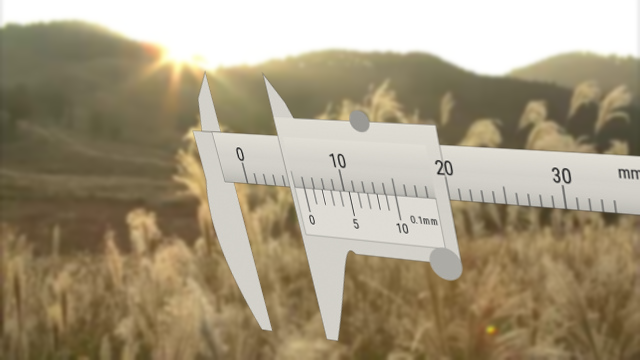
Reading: 6.0 (mm)
